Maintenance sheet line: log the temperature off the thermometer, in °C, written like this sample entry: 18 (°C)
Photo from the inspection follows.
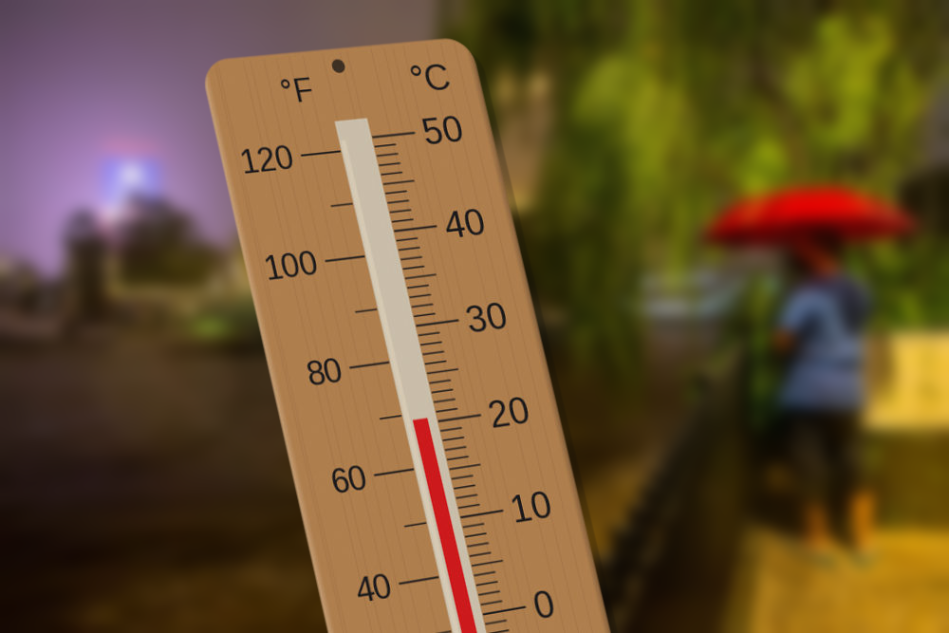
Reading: 20.5 (°C)
